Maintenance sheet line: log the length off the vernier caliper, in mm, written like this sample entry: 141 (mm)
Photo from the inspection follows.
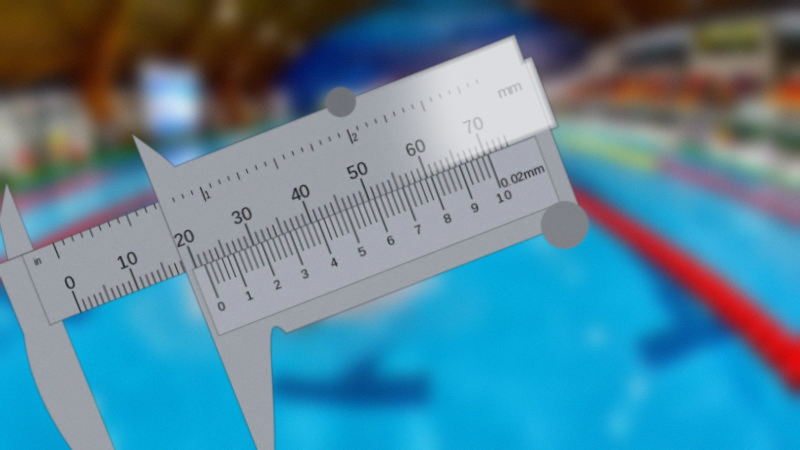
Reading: 21.5 (mm)
